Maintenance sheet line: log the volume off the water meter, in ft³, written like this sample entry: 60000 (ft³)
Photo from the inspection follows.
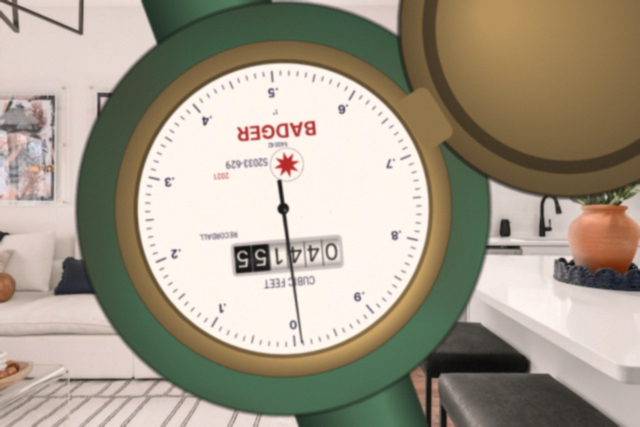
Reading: 44154.99 (ft³)
